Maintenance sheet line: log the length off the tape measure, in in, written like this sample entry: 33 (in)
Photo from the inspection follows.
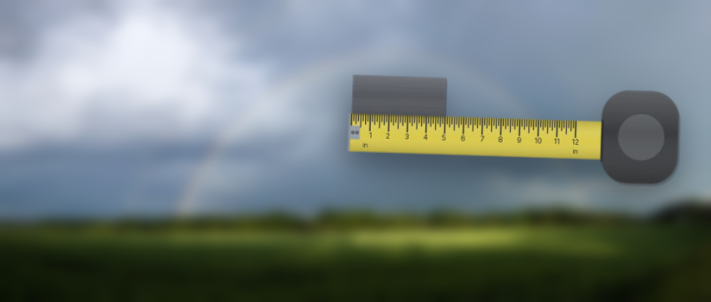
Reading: 5 (in)
